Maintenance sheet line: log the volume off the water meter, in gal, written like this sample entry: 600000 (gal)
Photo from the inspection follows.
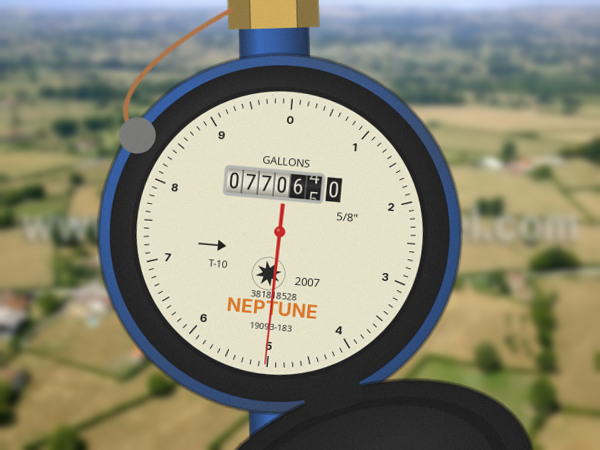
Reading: 770645.0 (gal)
